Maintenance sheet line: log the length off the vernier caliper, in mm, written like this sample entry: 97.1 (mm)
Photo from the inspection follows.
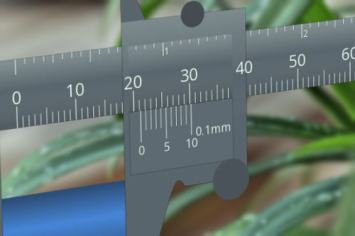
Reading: 21.2 (mm)
